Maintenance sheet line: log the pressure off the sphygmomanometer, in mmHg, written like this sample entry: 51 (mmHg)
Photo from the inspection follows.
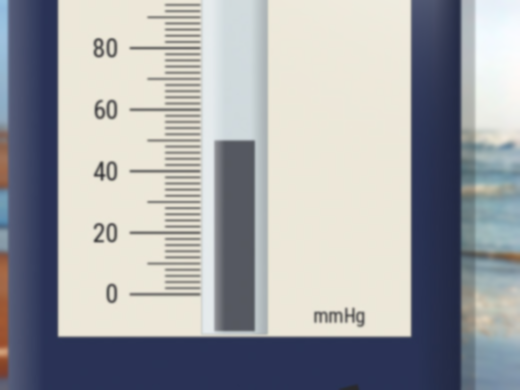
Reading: 50 (mmHg)
